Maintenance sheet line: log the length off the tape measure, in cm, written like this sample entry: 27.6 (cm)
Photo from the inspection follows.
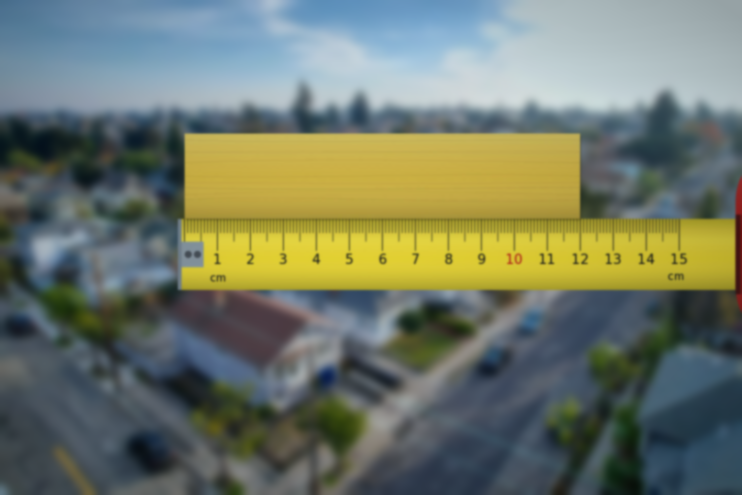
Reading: 12 (cm)
